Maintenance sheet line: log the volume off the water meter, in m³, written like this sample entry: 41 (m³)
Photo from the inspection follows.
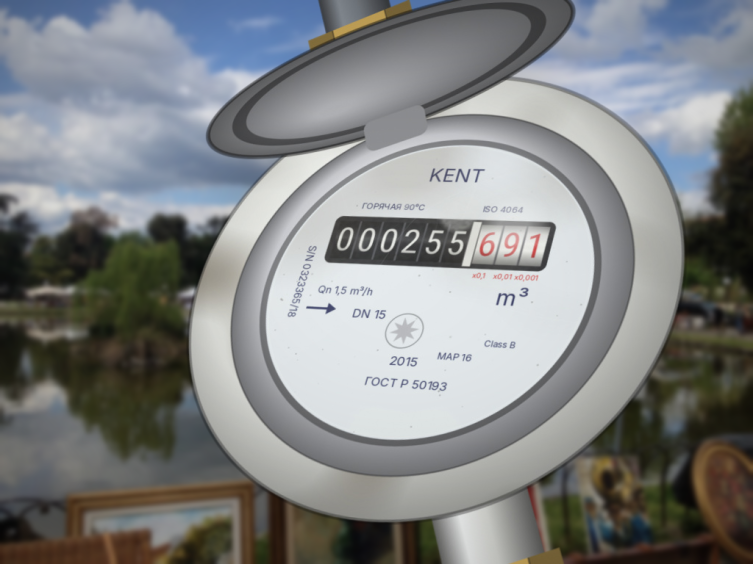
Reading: 255.691 (m³)
